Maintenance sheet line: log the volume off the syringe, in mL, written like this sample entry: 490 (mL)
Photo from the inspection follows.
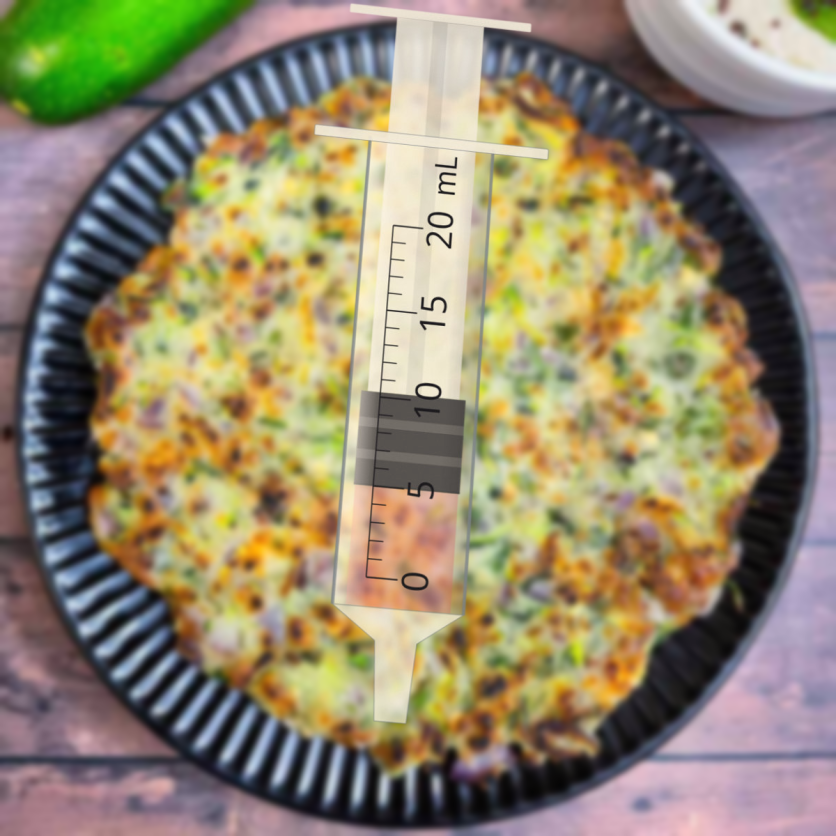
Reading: 5 (mL)
